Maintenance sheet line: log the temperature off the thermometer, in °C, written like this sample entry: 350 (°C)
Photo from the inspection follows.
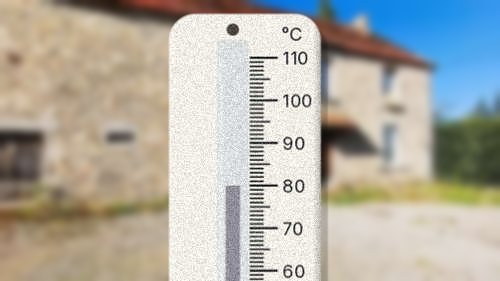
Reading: 80 (°C)
